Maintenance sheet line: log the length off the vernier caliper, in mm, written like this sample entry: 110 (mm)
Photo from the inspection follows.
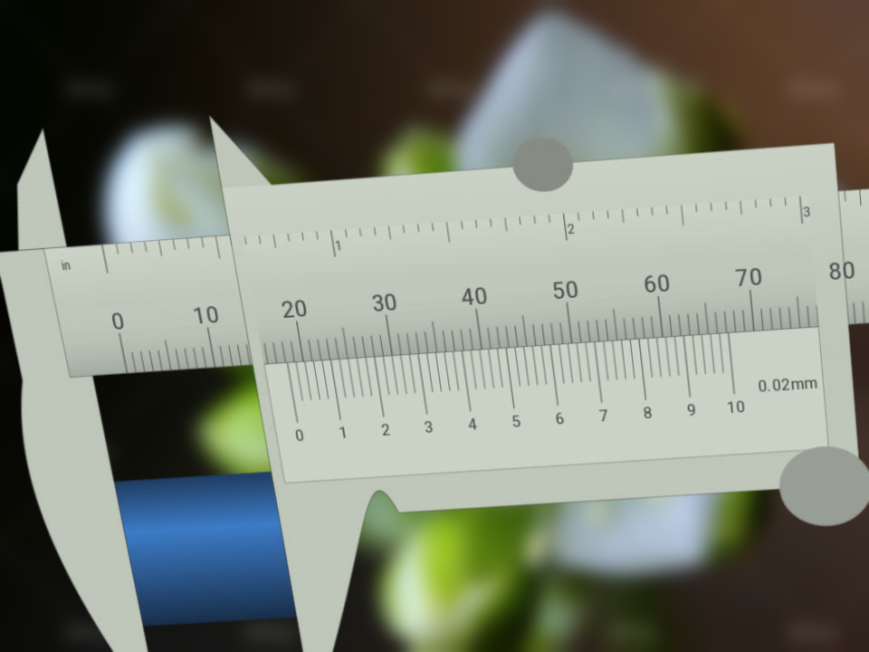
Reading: 18.2 (mm)
